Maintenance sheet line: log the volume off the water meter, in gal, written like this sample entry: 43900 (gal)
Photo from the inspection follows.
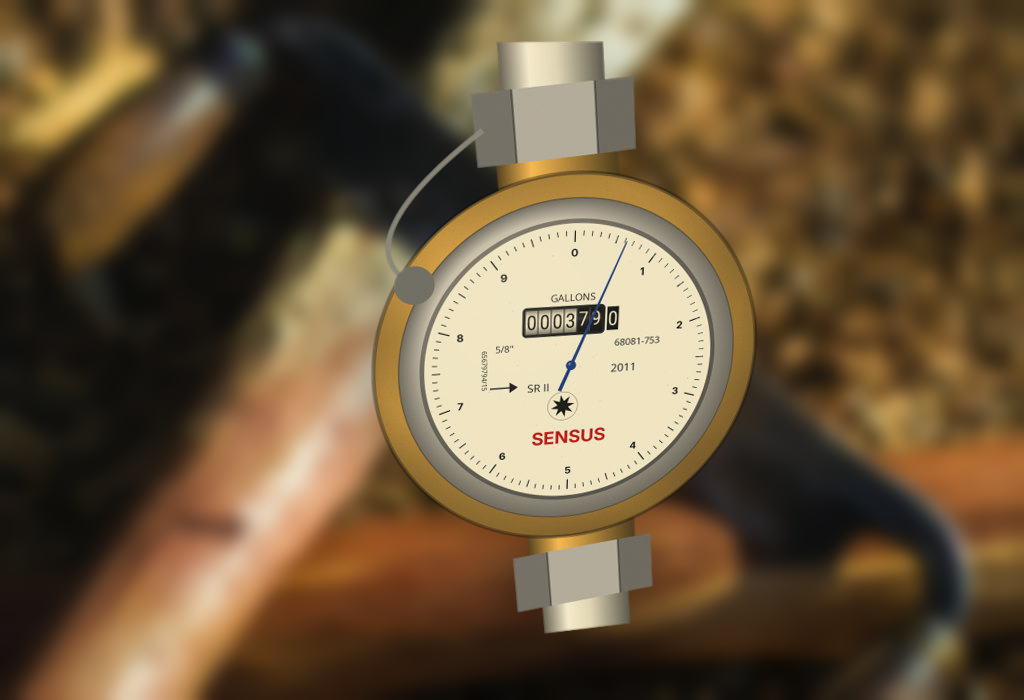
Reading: 3790.6 (gal)
